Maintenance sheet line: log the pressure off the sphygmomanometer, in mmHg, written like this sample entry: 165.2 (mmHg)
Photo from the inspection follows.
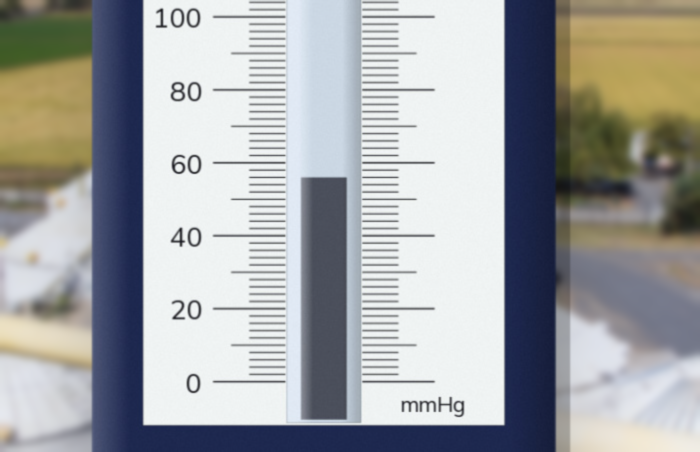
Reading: 56 (mmHg)
